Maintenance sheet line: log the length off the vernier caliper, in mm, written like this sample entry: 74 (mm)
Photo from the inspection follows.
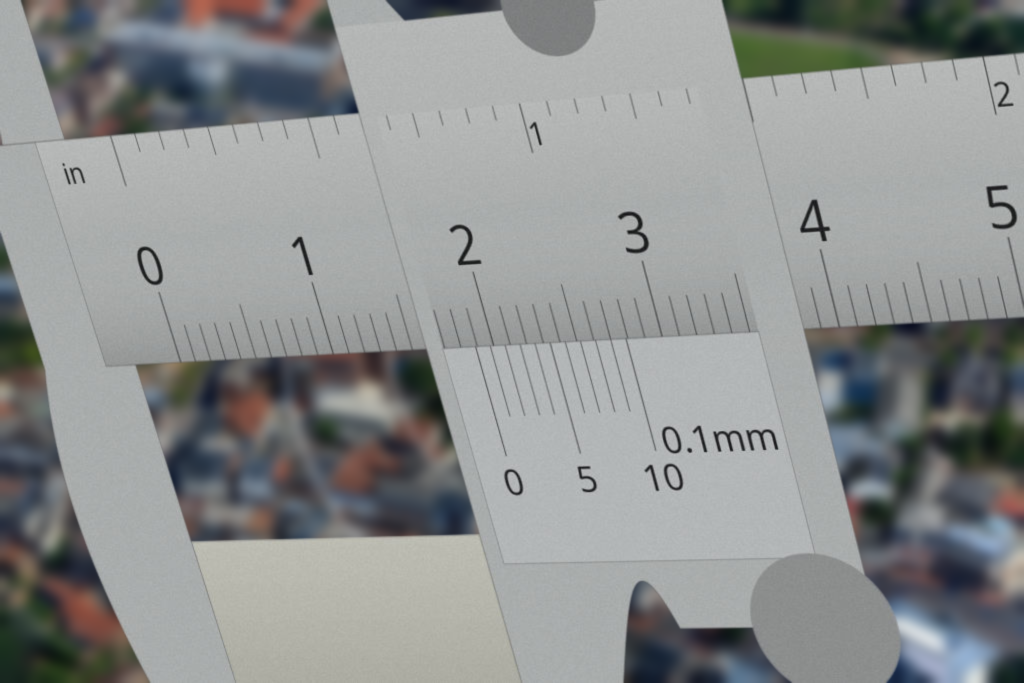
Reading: 18.9 (mm)
